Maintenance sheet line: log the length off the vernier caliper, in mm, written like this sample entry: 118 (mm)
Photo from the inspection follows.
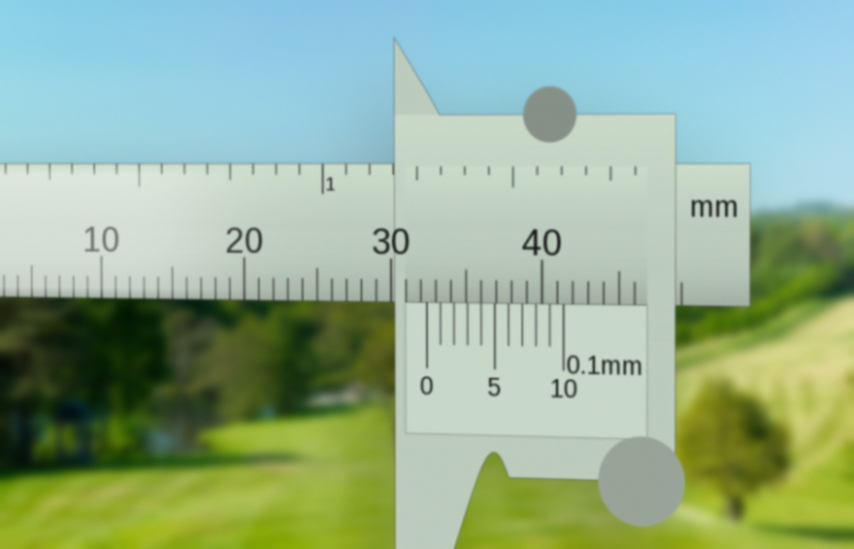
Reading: 32.4 (mm)
